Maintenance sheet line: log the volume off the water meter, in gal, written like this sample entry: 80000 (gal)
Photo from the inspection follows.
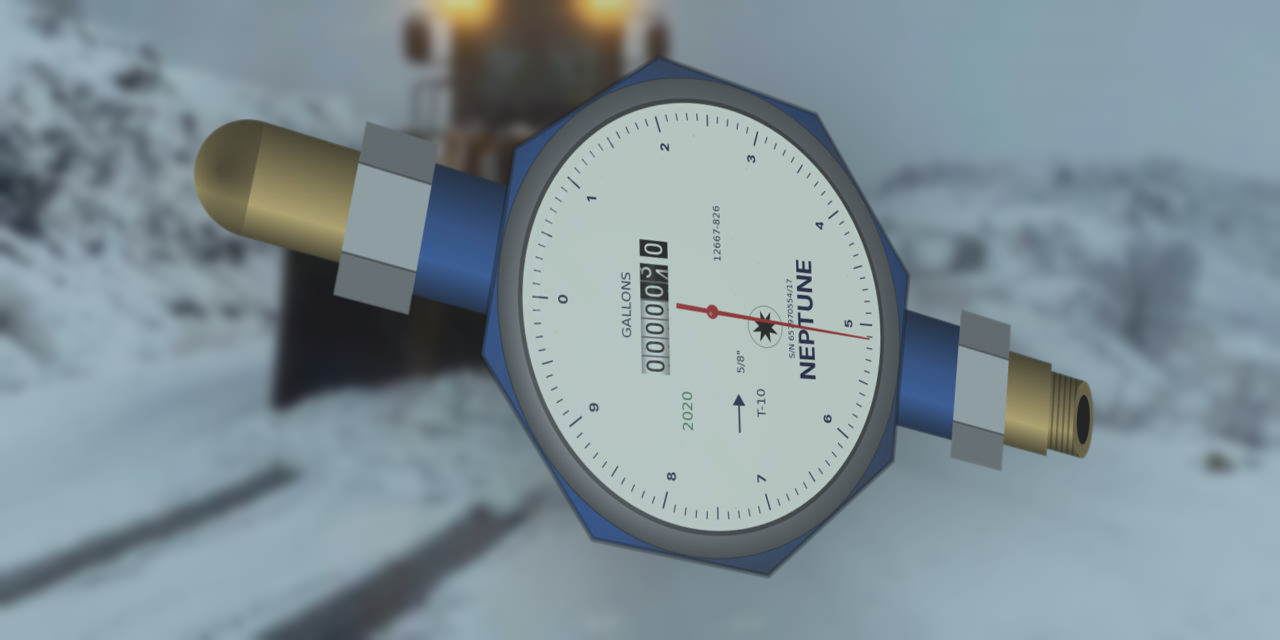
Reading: 35.1 (gal)
